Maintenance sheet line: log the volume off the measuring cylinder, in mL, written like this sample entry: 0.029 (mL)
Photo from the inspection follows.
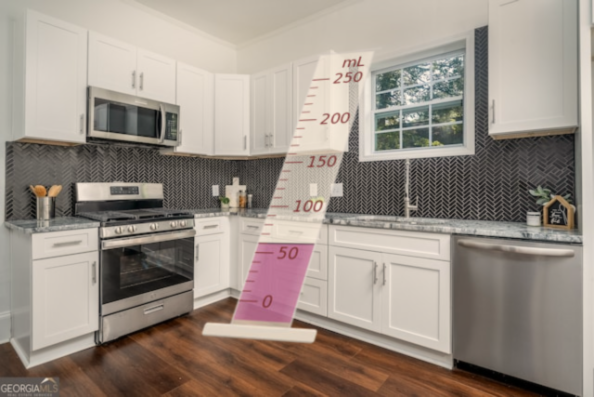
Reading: 60 (mL)
